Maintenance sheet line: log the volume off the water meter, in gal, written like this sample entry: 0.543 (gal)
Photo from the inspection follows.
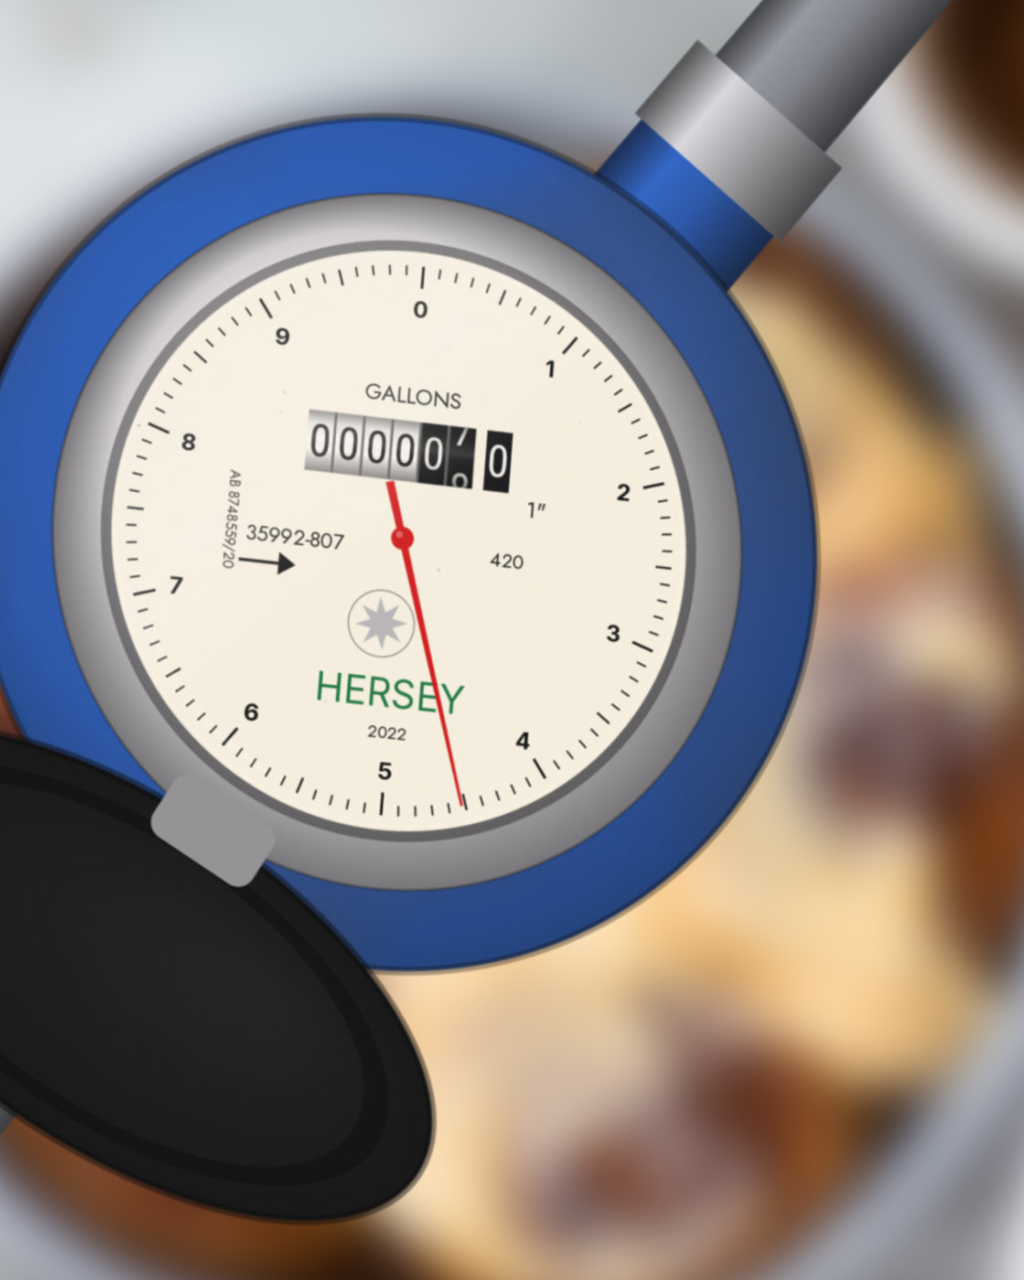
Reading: 74.5 (gal)
